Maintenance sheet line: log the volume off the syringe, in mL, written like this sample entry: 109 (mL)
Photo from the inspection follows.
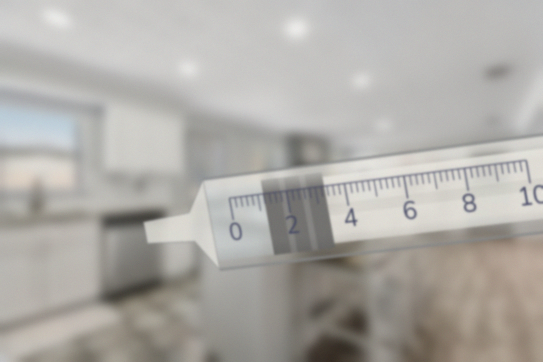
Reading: 1.2 (mL)
